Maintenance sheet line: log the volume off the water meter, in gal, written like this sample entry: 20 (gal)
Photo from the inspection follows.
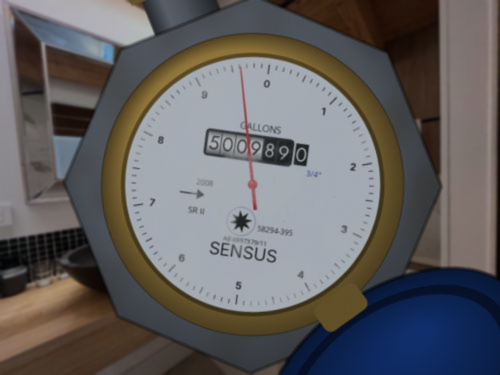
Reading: 5009889.6 (gal)
